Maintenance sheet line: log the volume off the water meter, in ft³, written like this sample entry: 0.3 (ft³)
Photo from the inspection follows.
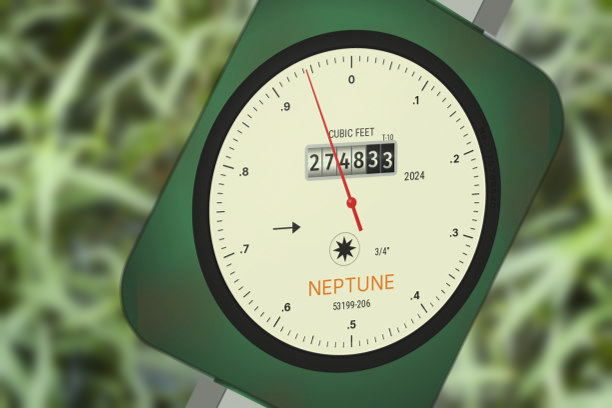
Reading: 274832.94 (ft³)
